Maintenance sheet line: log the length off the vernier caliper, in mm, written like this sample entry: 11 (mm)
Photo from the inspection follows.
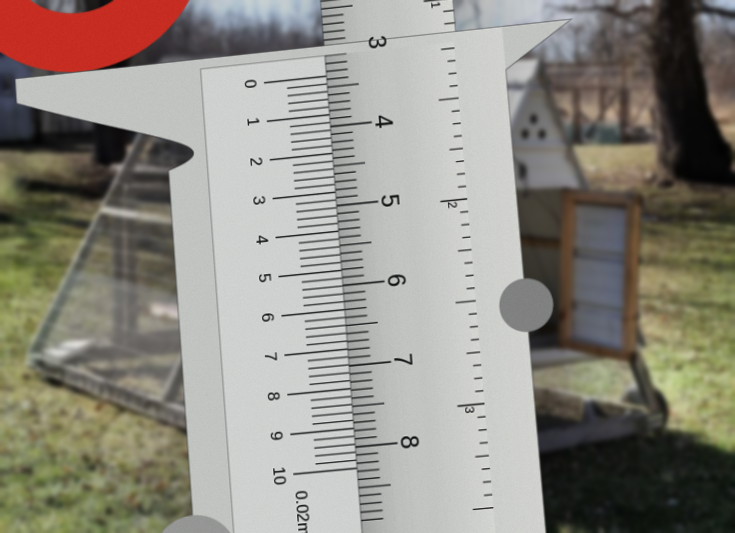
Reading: 33.6 (mm)
